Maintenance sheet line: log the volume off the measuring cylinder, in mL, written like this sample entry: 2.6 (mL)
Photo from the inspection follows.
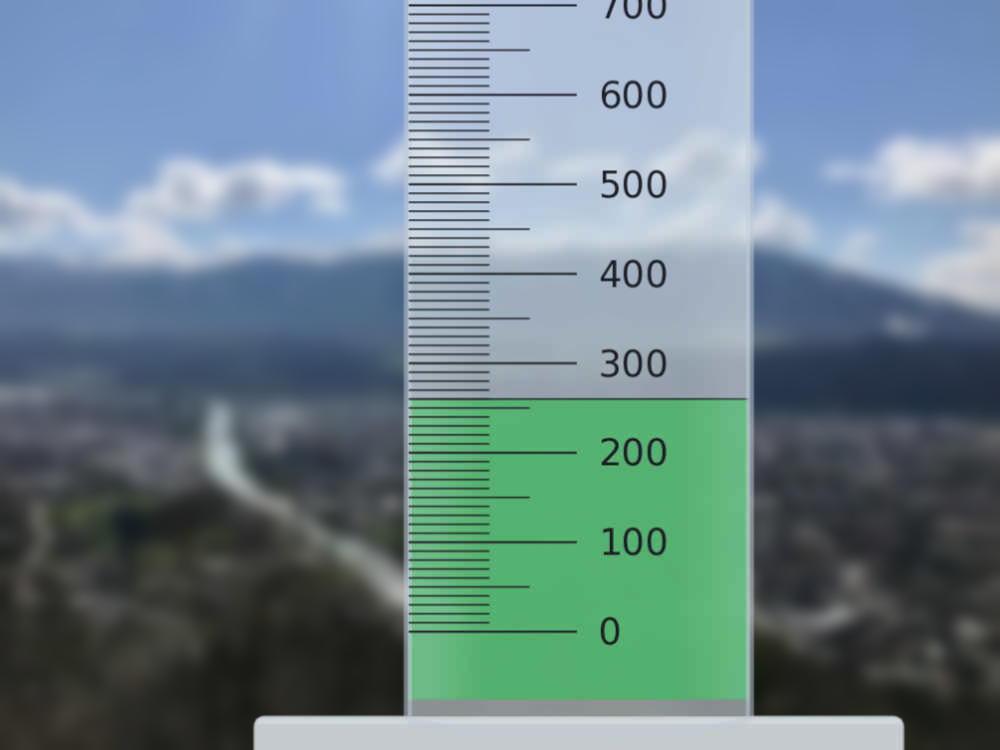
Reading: 260 (mL)
